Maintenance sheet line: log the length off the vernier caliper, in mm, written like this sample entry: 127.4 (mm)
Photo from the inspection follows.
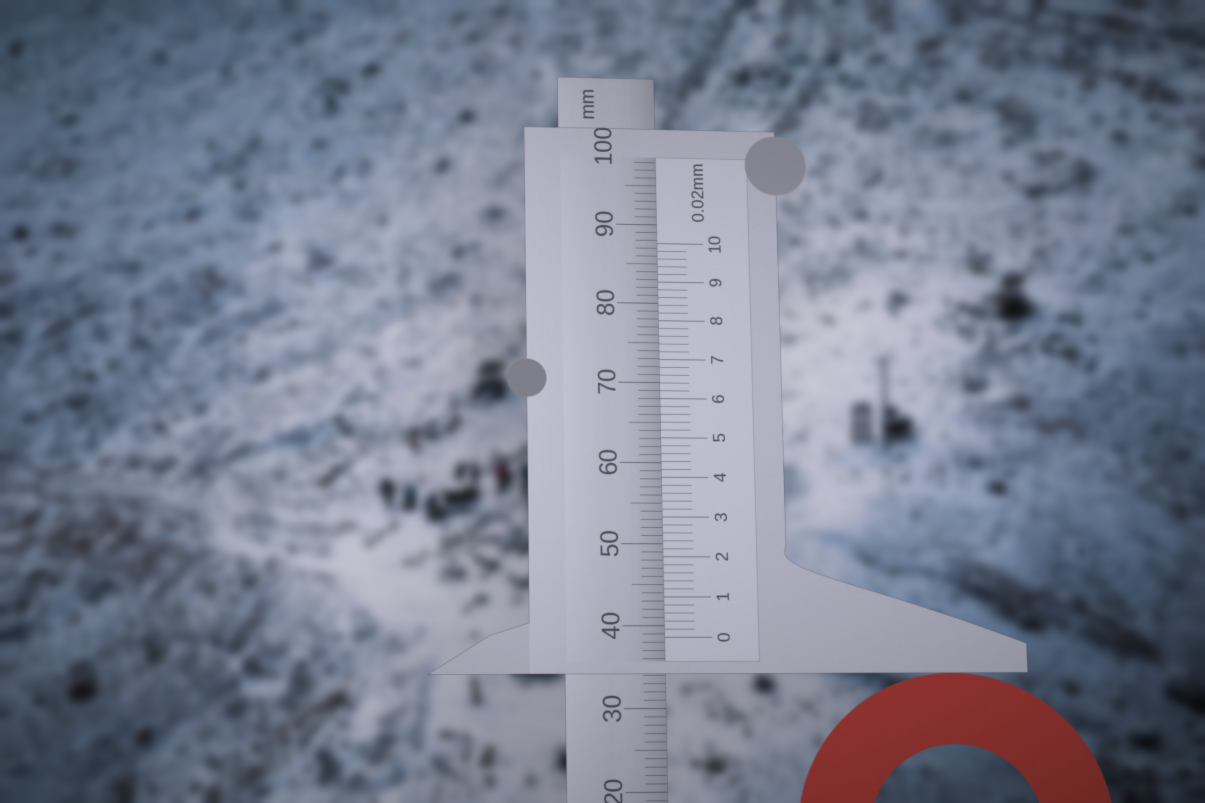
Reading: 38.6 (mm)
